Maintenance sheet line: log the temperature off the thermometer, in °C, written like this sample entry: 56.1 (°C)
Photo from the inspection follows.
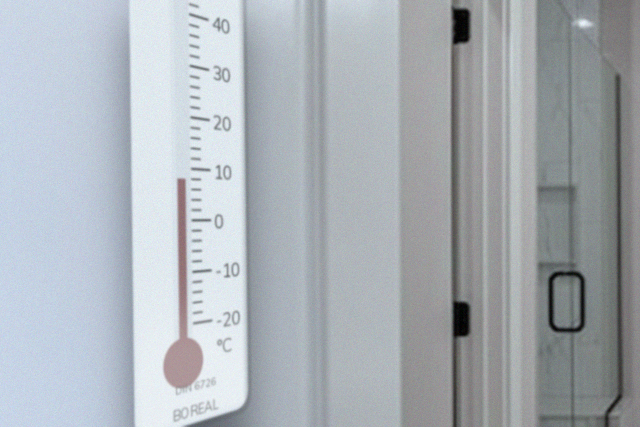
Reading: 8 (°C)
